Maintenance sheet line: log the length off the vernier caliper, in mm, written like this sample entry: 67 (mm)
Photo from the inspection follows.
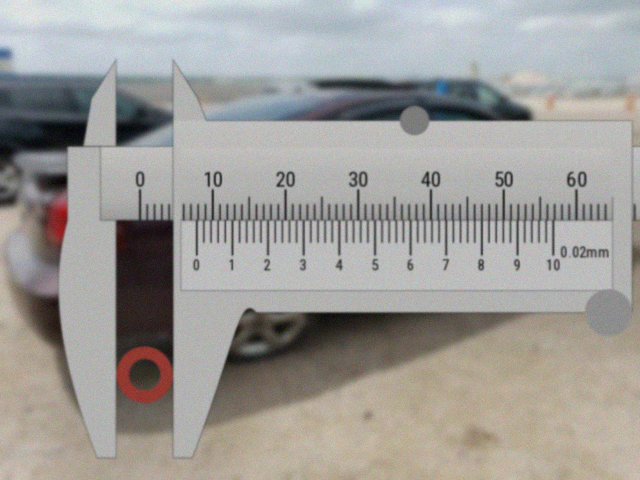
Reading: 7.8 (mm)
